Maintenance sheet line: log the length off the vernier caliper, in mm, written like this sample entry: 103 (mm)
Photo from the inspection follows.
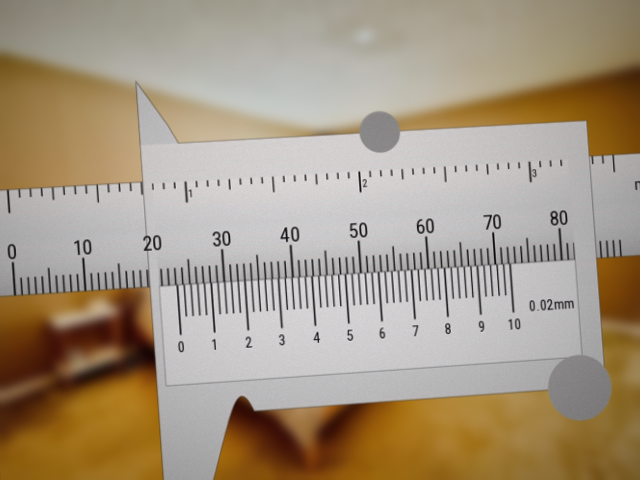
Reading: 23.2 (mm)
